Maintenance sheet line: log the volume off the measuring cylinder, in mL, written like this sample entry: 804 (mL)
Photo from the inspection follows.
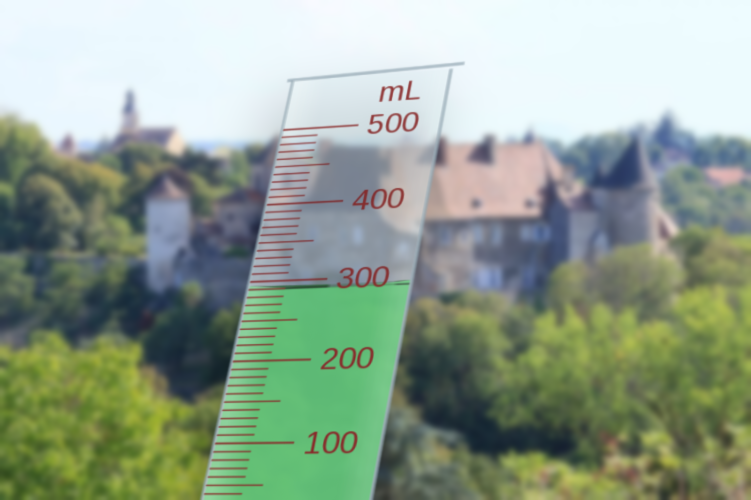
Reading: 290 (mL)
